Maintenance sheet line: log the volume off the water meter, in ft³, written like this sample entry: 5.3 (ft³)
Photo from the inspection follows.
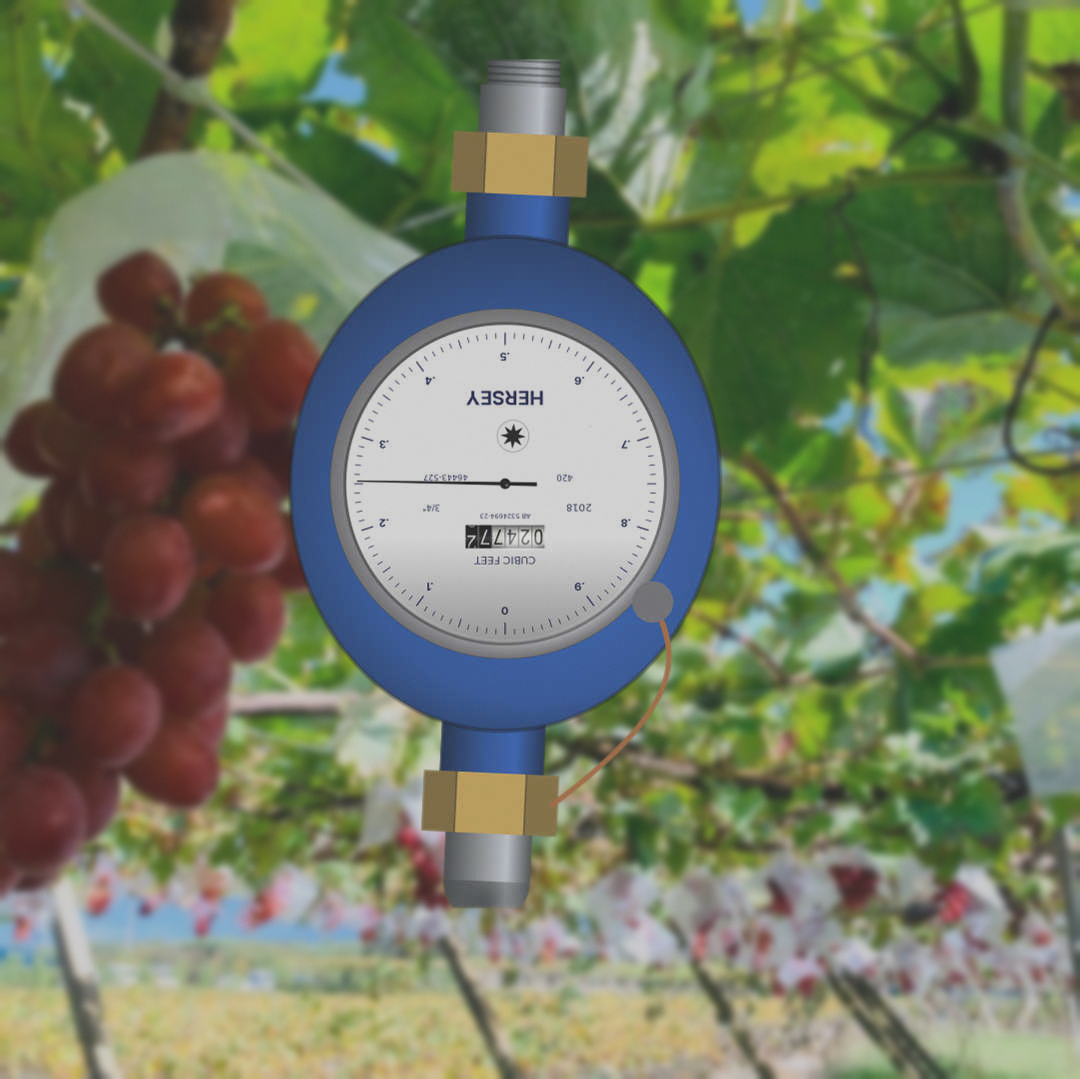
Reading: 24772.25 (ft³)
